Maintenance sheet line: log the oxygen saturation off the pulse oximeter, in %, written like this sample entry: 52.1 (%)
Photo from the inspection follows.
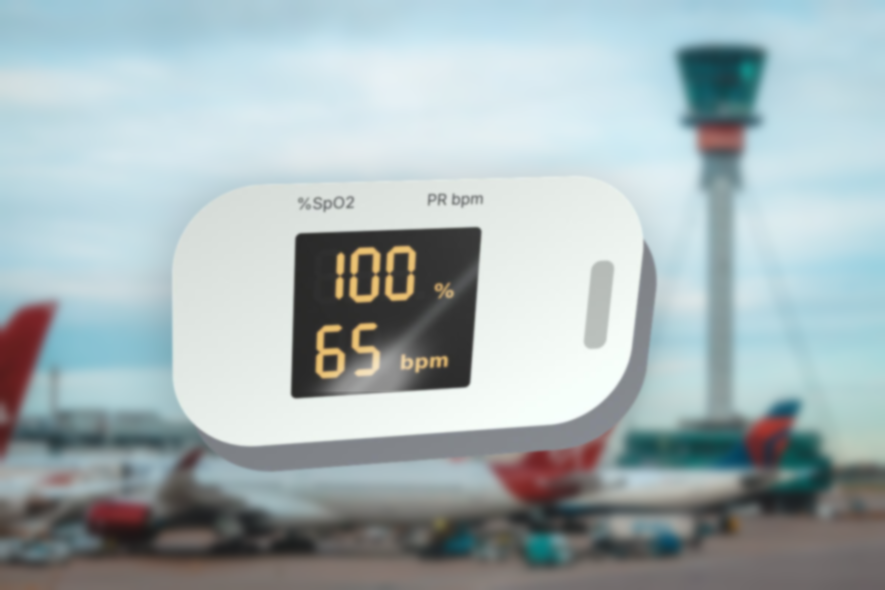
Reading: 100 (%)
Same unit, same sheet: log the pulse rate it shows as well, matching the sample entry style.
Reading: 65 (bpm)
